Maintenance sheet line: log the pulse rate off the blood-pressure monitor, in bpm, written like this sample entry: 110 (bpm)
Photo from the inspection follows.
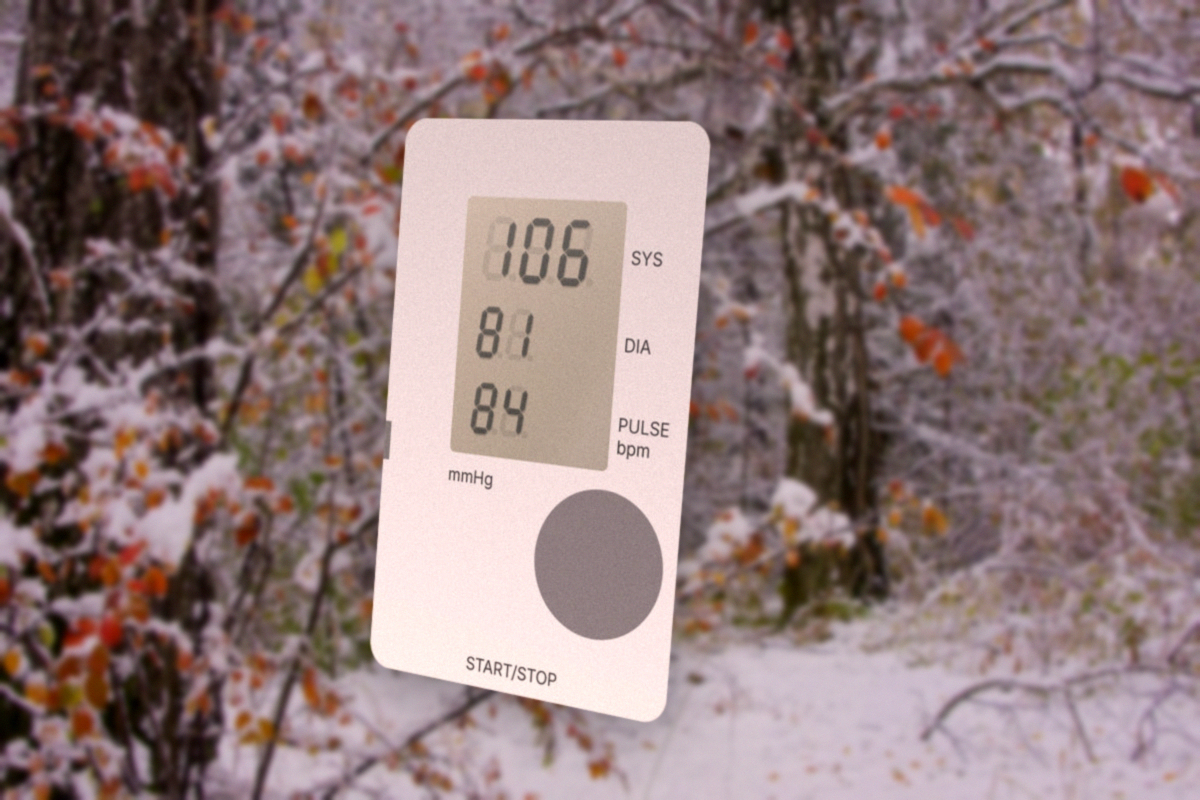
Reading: 84 (bpm)
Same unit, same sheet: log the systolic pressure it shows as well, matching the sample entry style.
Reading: 106 (mmHg)
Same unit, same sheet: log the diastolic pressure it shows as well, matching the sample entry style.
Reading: 81 (mmHg)
